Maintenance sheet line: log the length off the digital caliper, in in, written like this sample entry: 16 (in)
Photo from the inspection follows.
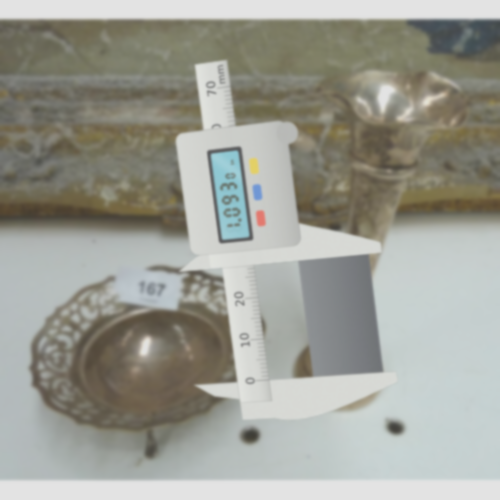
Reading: 1.0930 (in)
